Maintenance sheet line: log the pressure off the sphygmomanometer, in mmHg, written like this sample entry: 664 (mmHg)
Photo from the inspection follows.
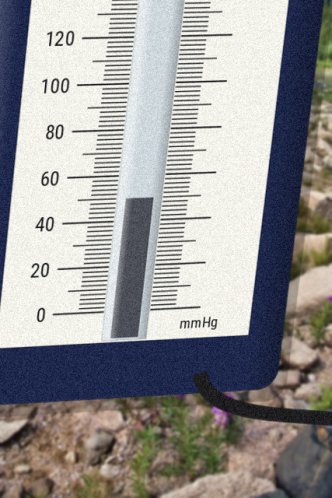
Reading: 50 (mmHg)
